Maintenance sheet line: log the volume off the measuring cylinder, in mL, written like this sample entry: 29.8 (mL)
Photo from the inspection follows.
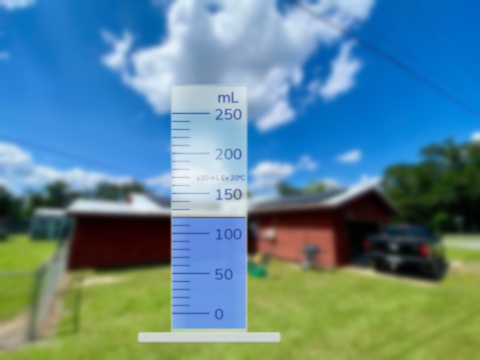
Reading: 120 (mL)
